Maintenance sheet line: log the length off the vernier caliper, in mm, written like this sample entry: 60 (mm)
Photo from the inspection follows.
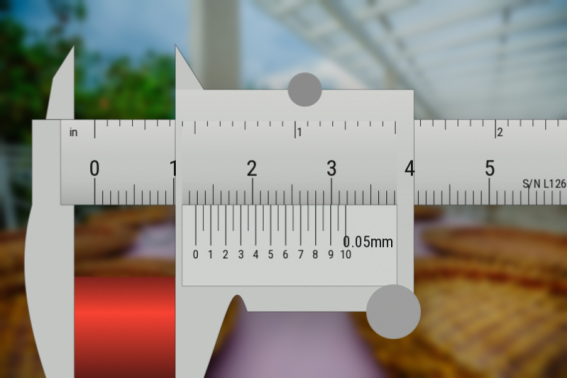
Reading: 12.8 (mm)
